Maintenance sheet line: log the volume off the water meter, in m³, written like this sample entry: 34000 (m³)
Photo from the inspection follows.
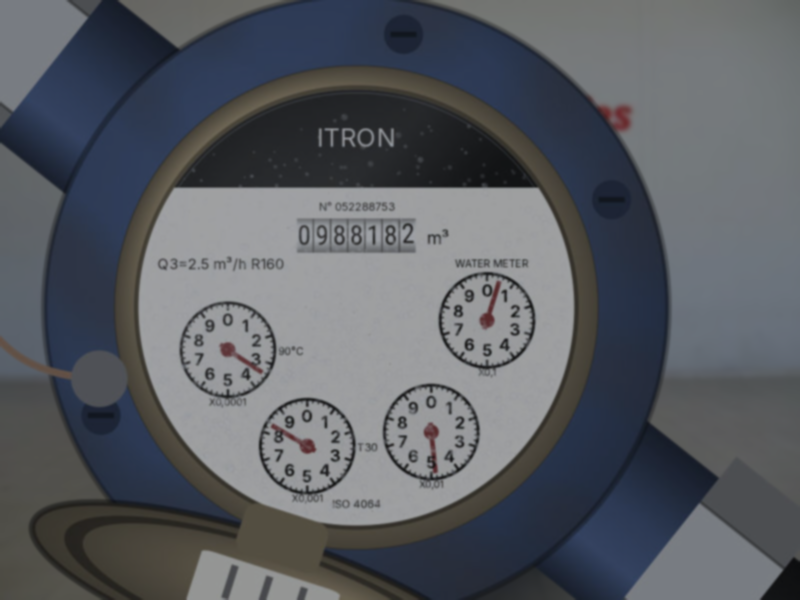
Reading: 988182.0483 (m³)
